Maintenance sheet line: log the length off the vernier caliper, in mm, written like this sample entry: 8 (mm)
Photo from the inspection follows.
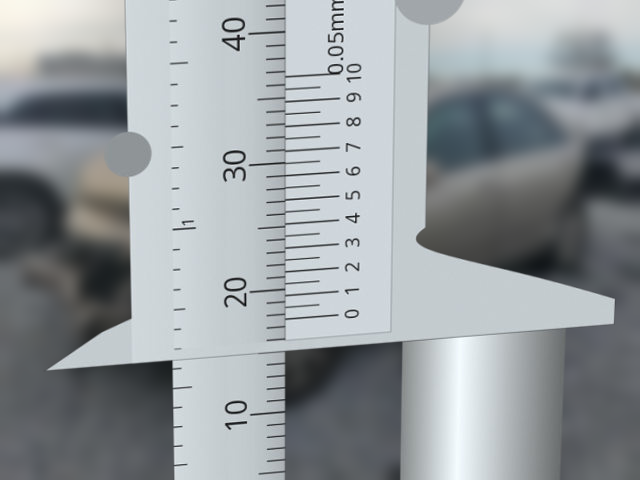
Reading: 17.6 (mm)
